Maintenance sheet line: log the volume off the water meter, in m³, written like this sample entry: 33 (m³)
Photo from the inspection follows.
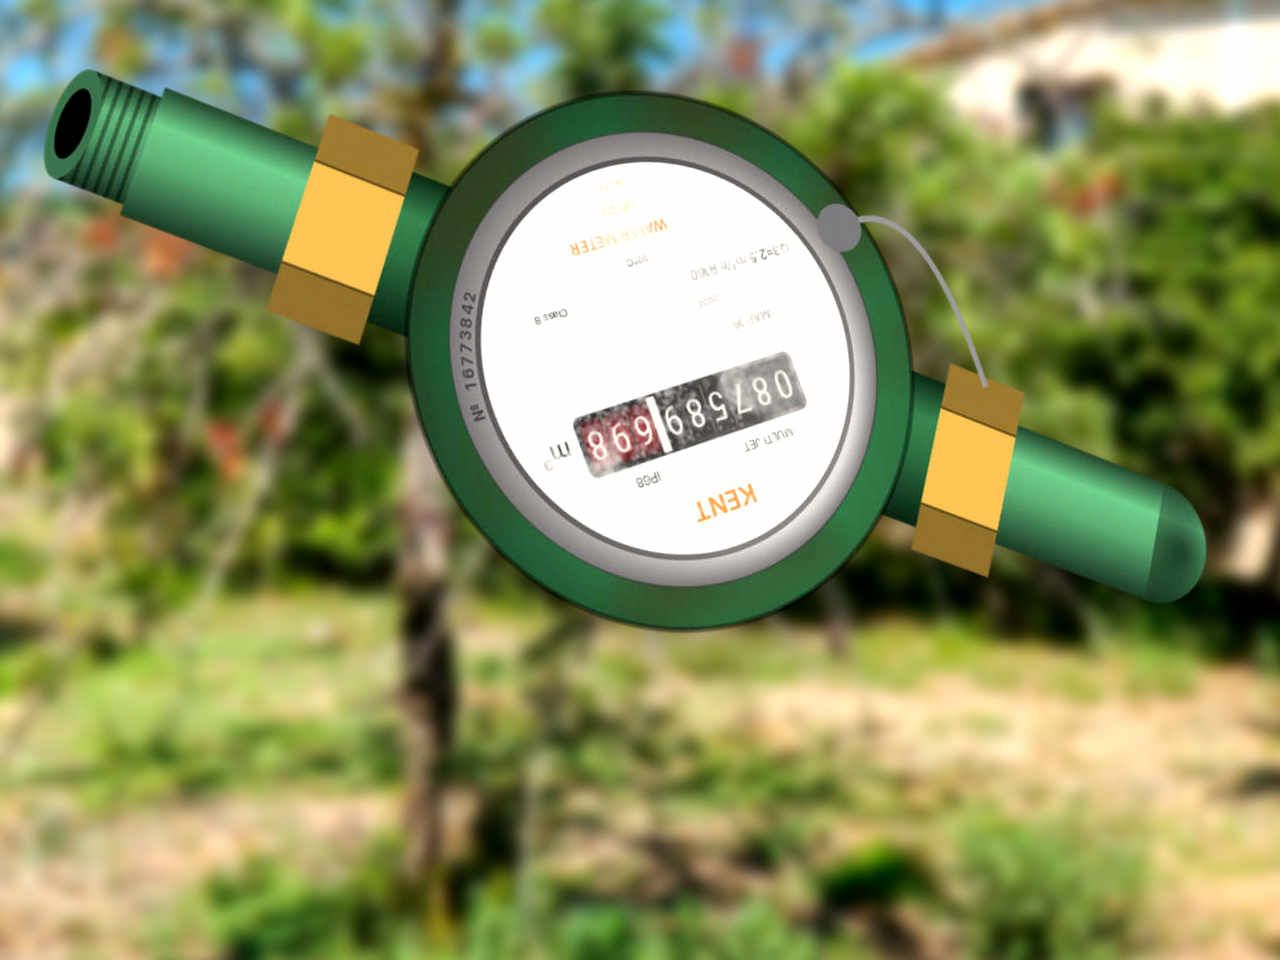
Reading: 87589.698 (m³)
